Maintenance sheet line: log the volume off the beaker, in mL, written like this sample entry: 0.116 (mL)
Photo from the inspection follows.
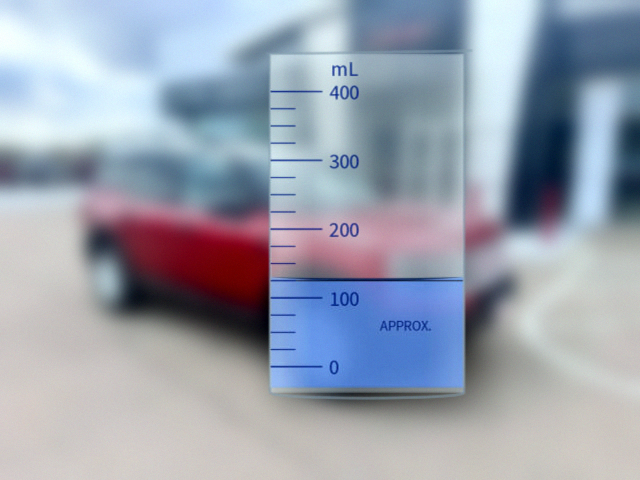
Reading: 125 (mL)
